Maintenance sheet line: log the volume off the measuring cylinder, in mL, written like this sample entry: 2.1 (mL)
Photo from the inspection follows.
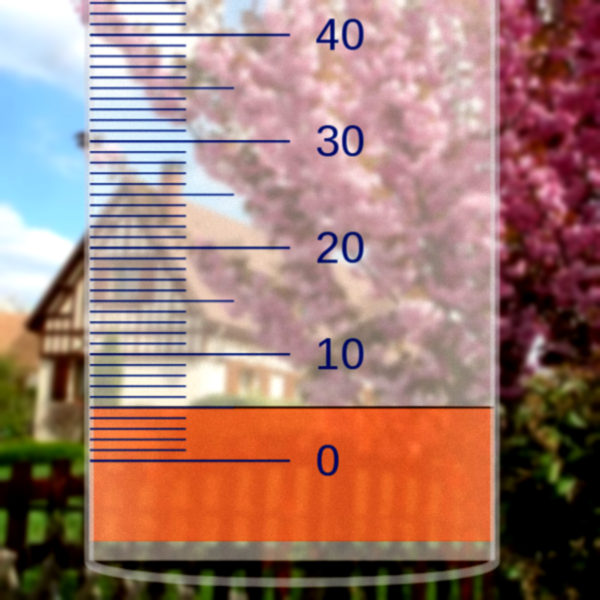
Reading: 5 (mL)
